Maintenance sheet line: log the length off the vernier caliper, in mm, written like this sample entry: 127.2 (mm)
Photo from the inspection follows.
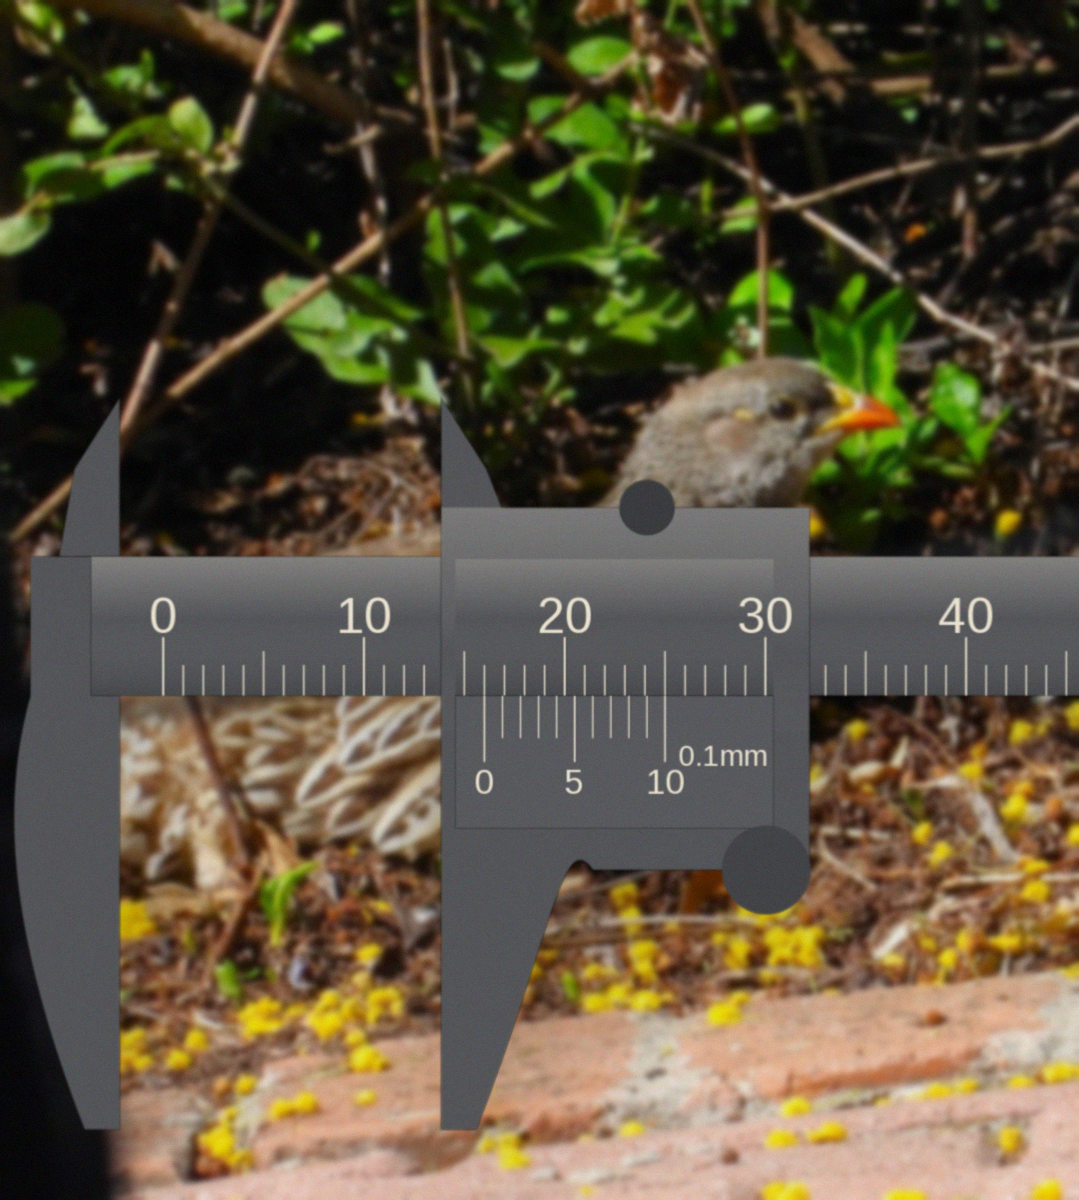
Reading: 16.0 (mm)
